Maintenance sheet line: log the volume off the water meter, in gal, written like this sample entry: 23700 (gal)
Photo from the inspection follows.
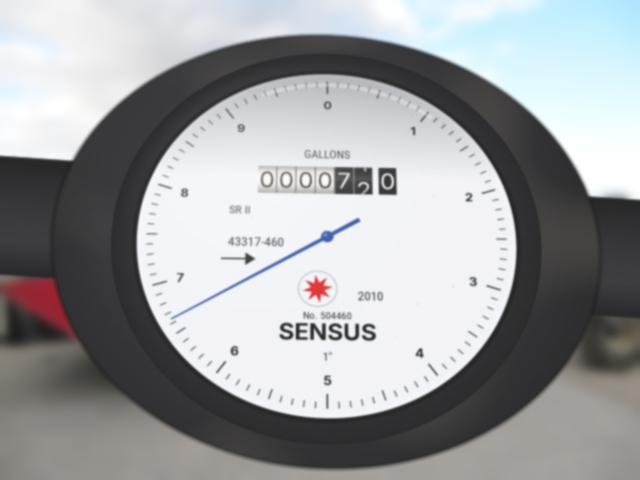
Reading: 716.6 (gal)
